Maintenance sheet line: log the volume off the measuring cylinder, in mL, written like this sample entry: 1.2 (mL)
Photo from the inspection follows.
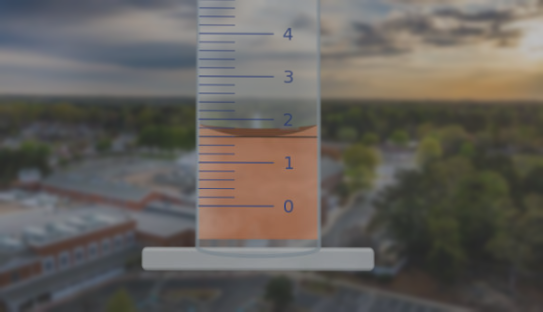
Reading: 1.6 (mL)
